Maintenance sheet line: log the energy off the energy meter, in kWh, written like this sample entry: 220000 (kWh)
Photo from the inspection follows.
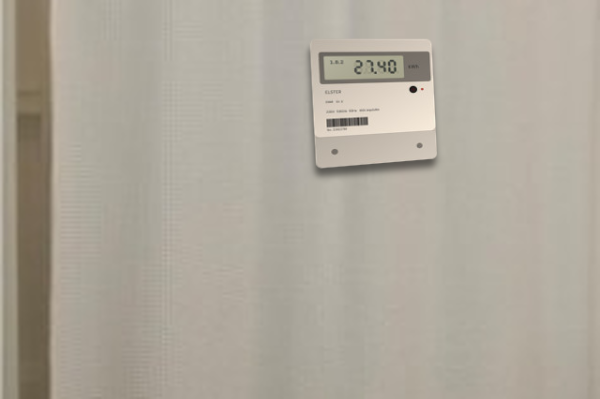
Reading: 27.40 (kWh)
